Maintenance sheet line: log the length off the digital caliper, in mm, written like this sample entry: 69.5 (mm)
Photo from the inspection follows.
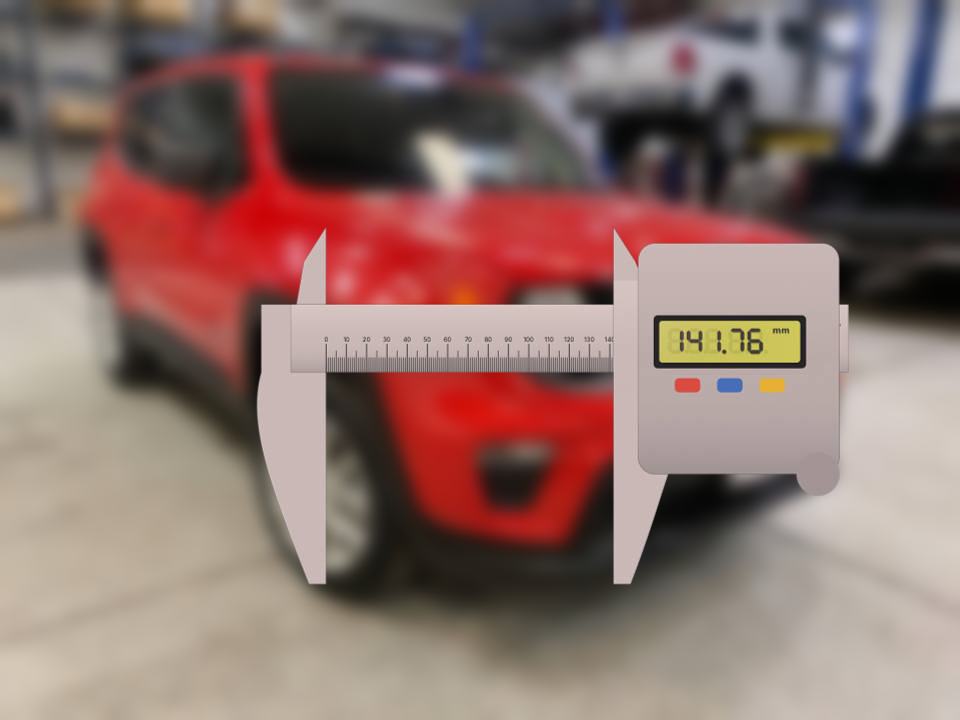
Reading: 141.76 (mm)
